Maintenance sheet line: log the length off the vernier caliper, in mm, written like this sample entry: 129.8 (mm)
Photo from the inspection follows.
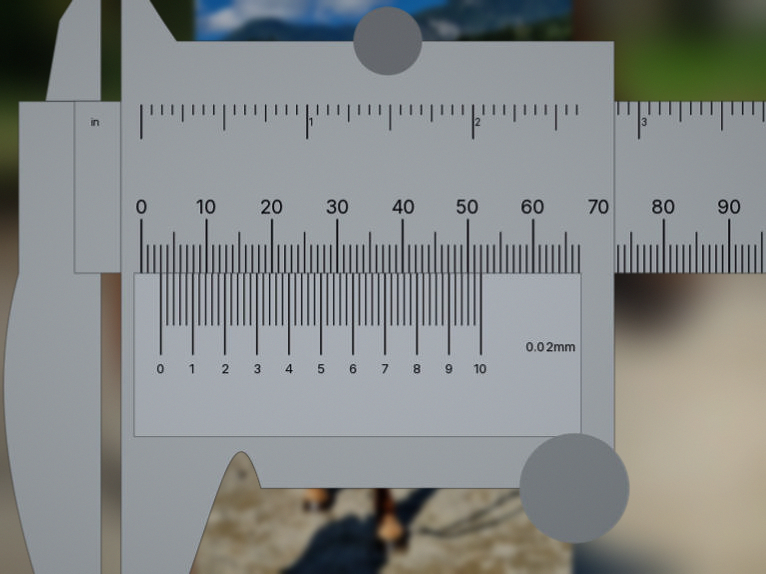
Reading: 3.0 (mm)
